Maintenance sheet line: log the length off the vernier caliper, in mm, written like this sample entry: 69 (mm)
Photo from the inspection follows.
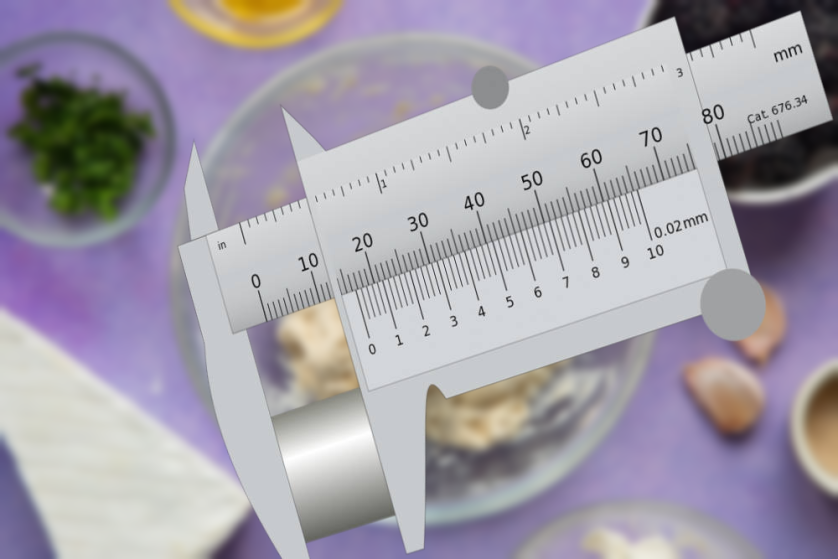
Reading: 16.6 (mm)
